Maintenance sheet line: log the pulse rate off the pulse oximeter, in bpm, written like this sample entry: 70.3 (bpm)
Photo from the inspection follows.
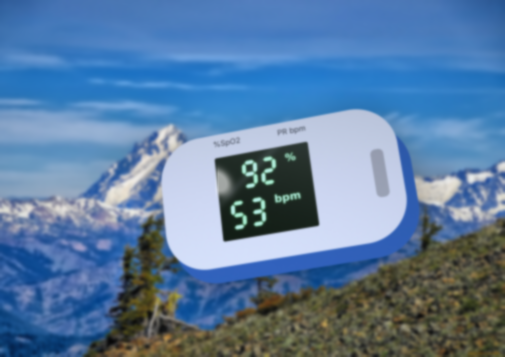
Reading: 53 (bpm)
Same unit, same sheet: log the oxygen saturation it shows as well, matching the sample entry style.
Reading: 92 (%)
